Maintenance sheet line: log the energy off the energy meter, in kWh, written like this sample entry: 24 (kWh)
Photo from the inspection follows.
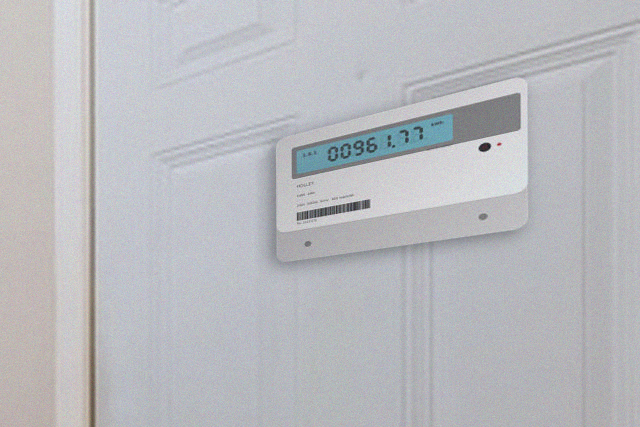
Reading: 961.77 (kWh)
